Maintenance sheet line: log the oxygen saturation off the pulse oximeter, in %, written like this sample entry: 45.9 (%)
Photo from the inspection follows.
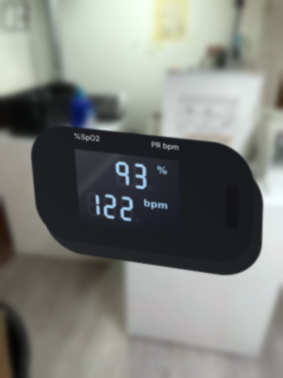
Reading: 93 (%)
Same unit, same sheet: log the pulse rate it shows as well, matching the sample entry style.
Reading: 122 (bpm)
